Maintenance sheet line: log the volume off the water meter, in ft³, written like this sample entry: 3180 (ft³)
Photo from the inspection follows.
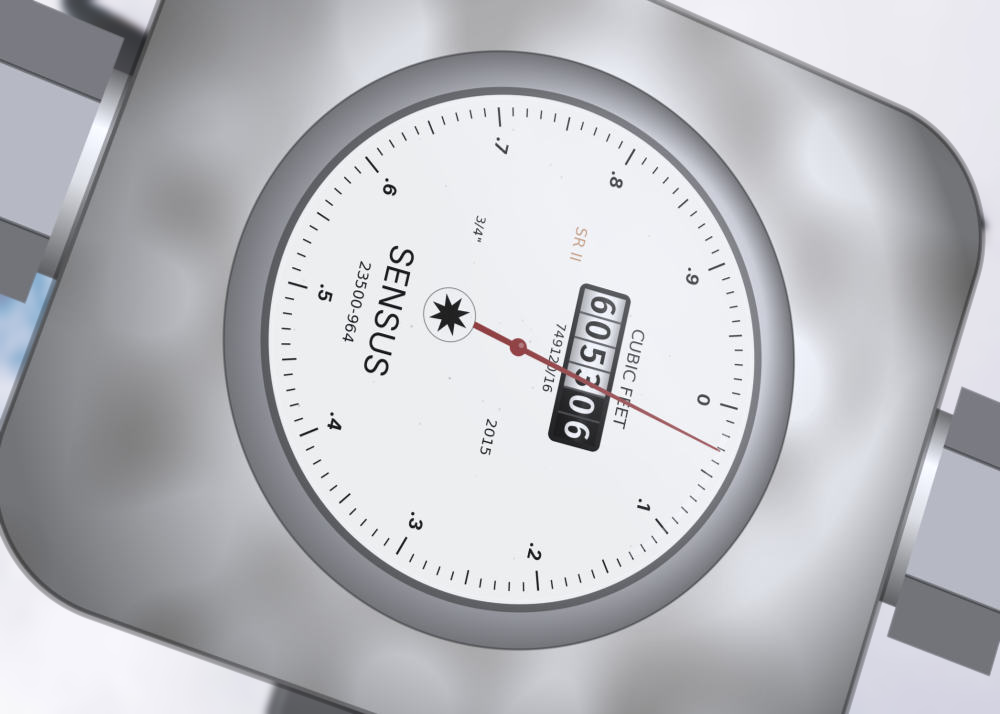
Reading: 605306.03 (ft³)
